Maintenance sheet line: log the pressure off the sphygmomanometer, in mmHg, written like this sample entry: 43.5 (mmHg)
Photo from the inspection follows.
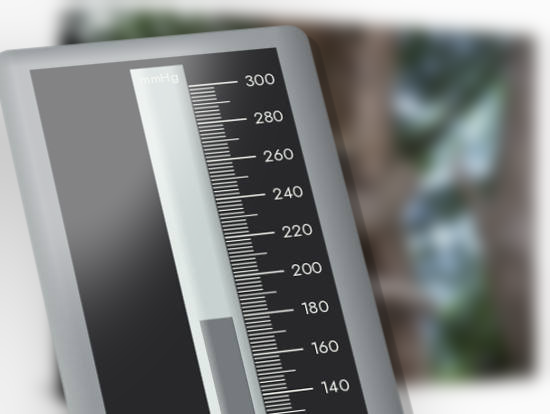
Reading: 180 (mmHg)
